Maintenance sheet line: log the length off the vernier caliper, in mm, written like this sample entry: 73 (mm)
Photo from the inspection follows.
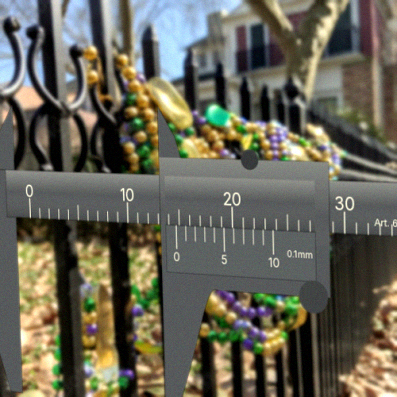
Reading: 14.7 (mm)
